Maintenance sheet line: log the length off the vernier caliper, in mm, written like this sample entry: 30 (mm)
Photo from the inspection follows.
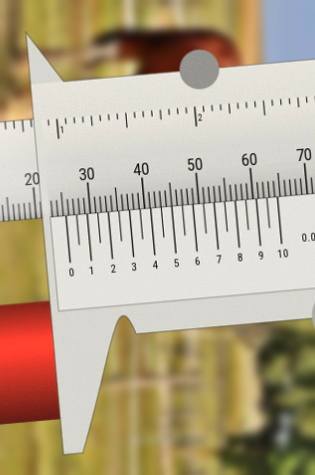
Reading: 25.5 (mm)
